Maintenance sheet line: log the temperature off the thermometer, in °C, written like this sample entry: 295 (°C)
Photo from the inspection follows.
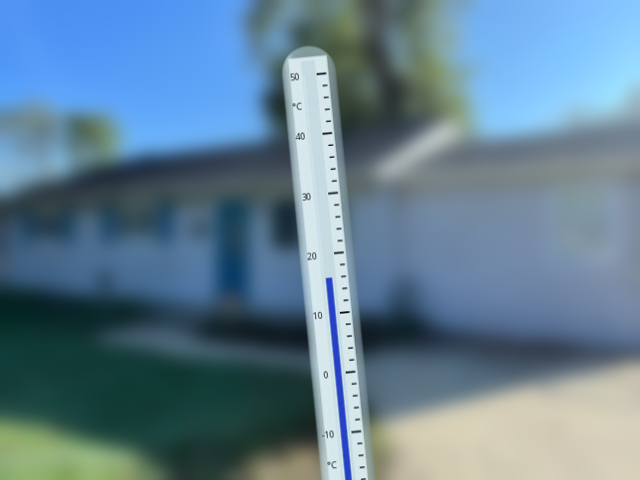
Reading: 16 (°C)
